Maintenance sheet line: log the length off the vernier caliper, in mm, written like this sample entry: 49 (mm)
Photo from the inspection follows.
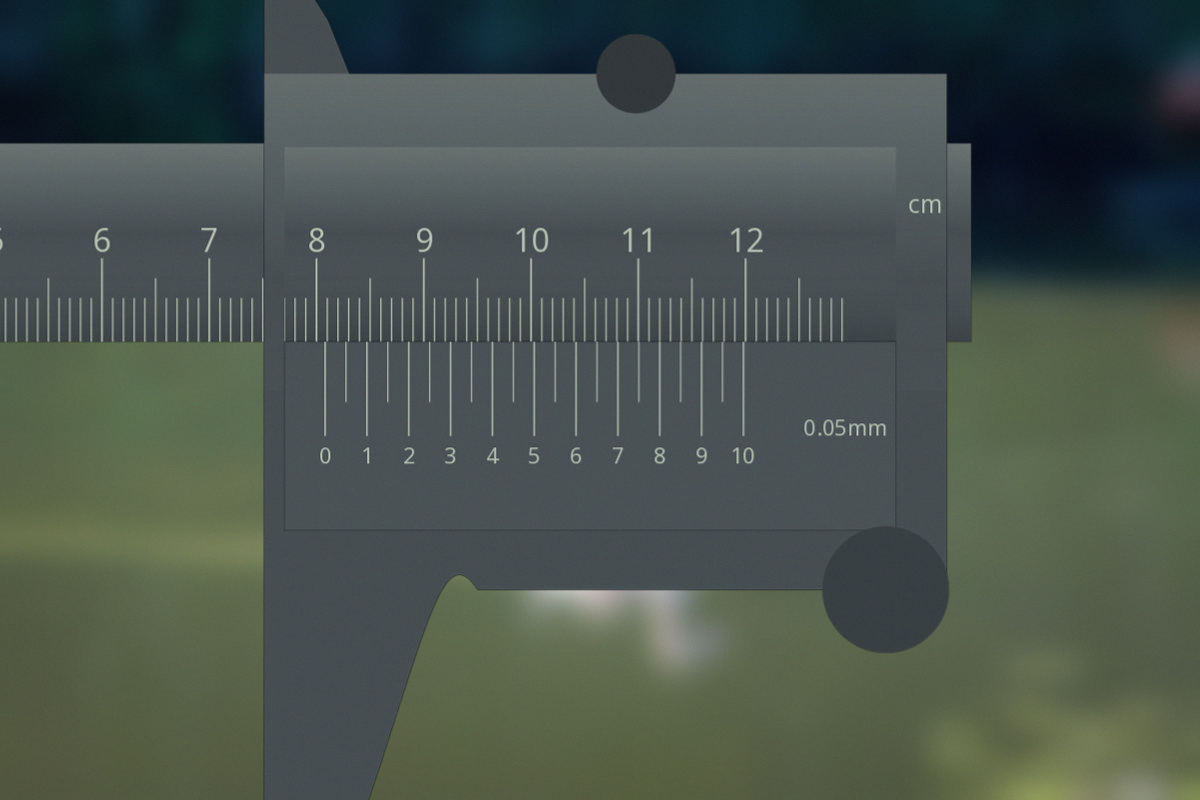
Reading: 80.8 (mm)
